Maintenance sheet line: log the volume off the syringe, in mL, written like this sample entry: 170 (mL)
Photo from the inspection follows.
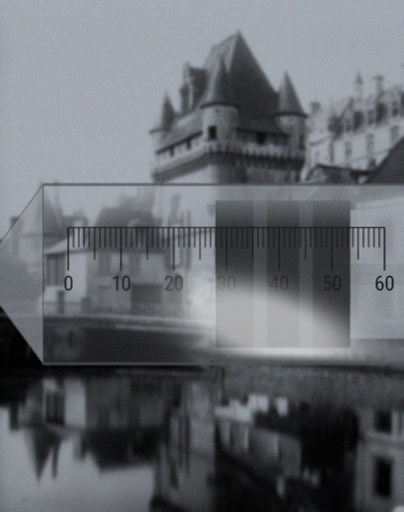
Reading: 28 (mL)
